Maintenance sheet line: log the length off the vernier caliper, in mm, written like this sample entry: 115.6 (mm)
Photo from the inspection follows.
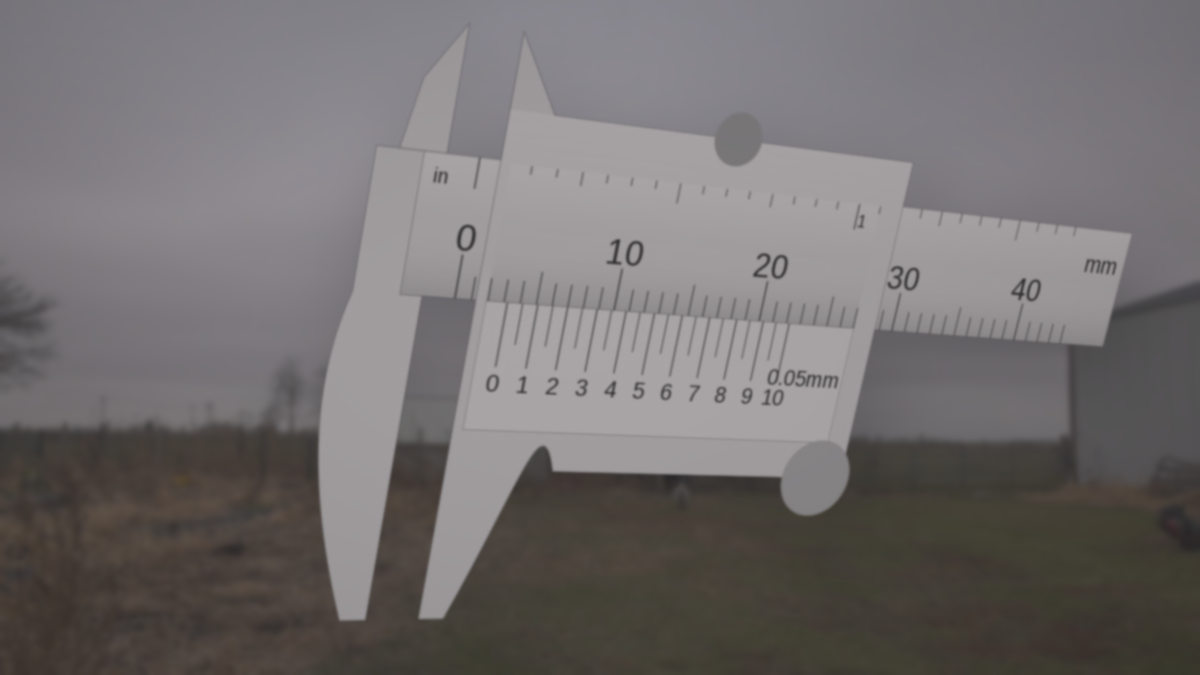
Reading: 3.2 (mm)
